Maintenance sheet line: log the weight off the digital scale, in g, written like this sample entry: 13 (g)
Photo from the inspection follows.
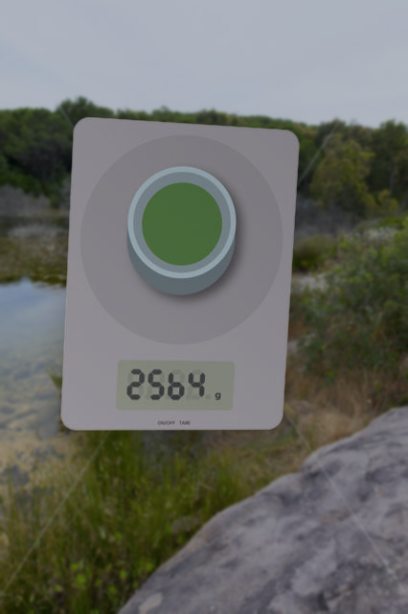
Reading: 2564 (g)
